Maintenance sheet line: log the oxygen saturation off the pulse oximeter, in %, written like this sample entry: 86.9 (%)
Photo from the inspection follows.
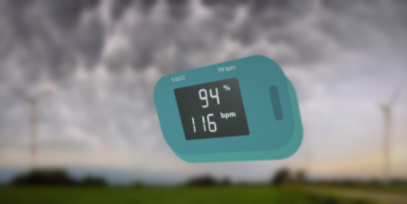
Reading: 94 (%)
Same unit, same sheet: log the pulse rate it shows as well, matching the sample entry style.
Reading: 116 (bpm)
